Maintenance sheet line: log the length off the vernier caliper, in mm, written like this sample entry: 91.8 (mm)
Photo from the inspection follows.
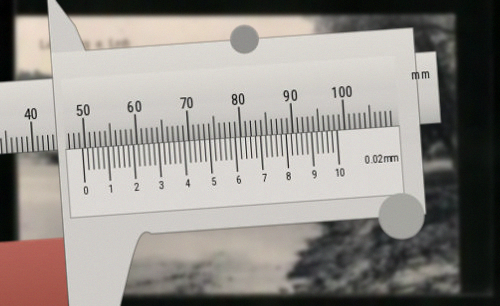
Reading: 49.5 (mm)
